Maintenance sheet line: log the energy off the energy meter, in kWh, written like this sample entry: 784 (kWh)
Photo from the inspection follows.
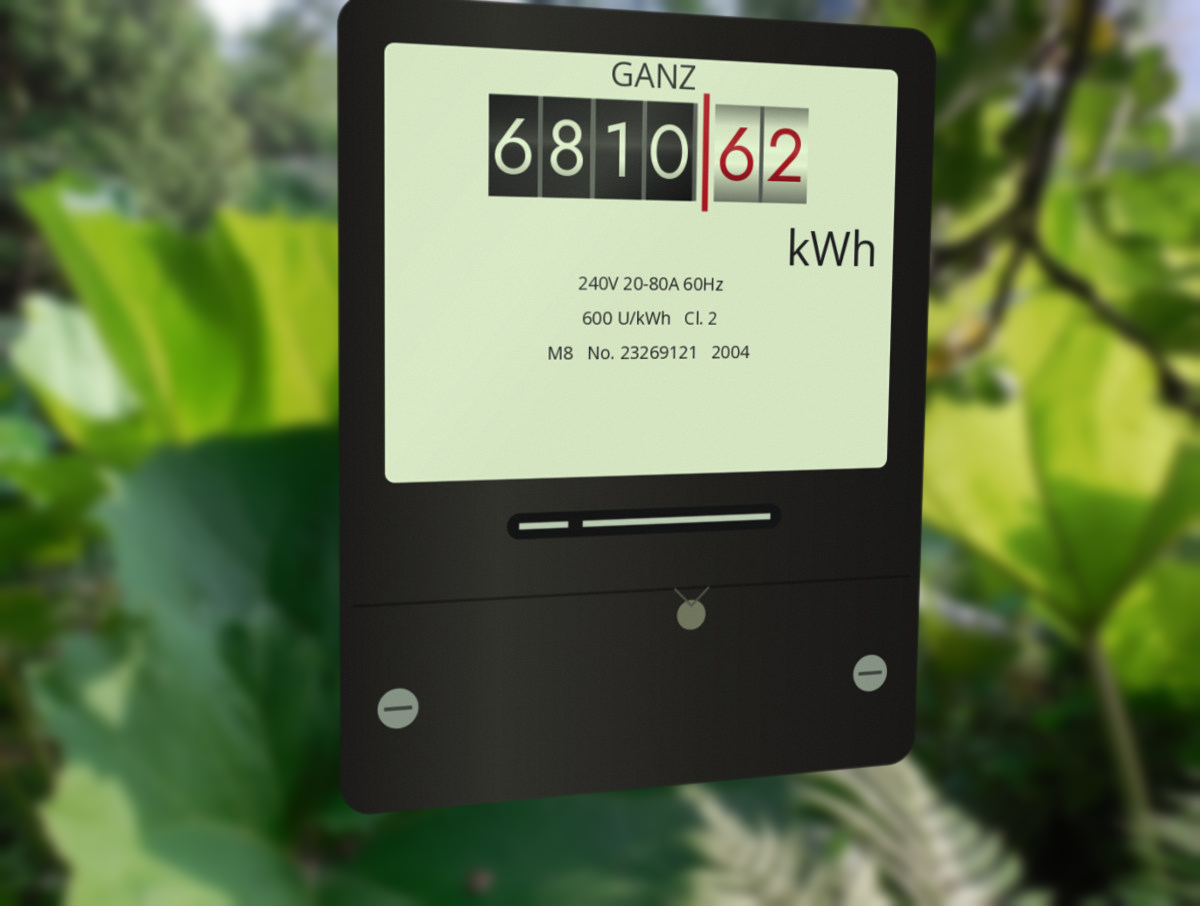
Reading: 6810.62 (kWh)
